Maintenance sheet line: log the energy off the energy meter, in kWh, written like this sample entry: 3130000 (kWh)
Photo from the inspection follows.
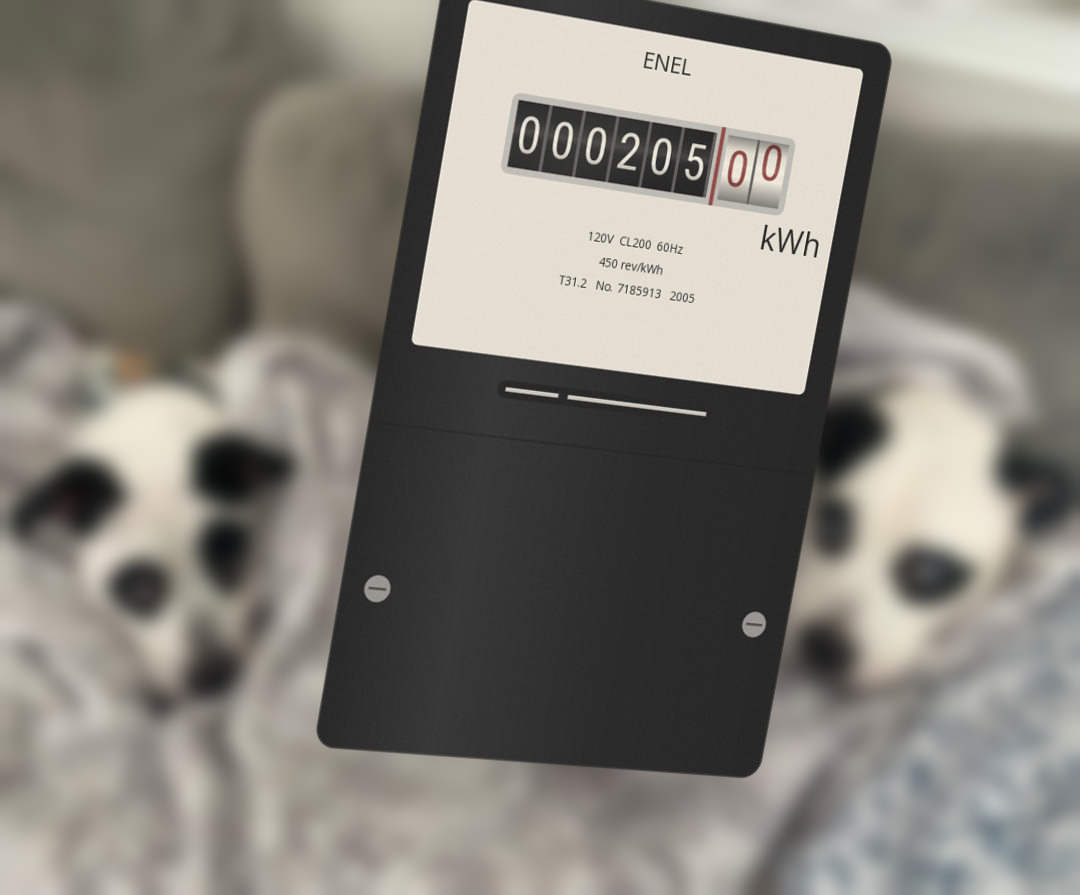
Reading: 205.00 (kWh)
